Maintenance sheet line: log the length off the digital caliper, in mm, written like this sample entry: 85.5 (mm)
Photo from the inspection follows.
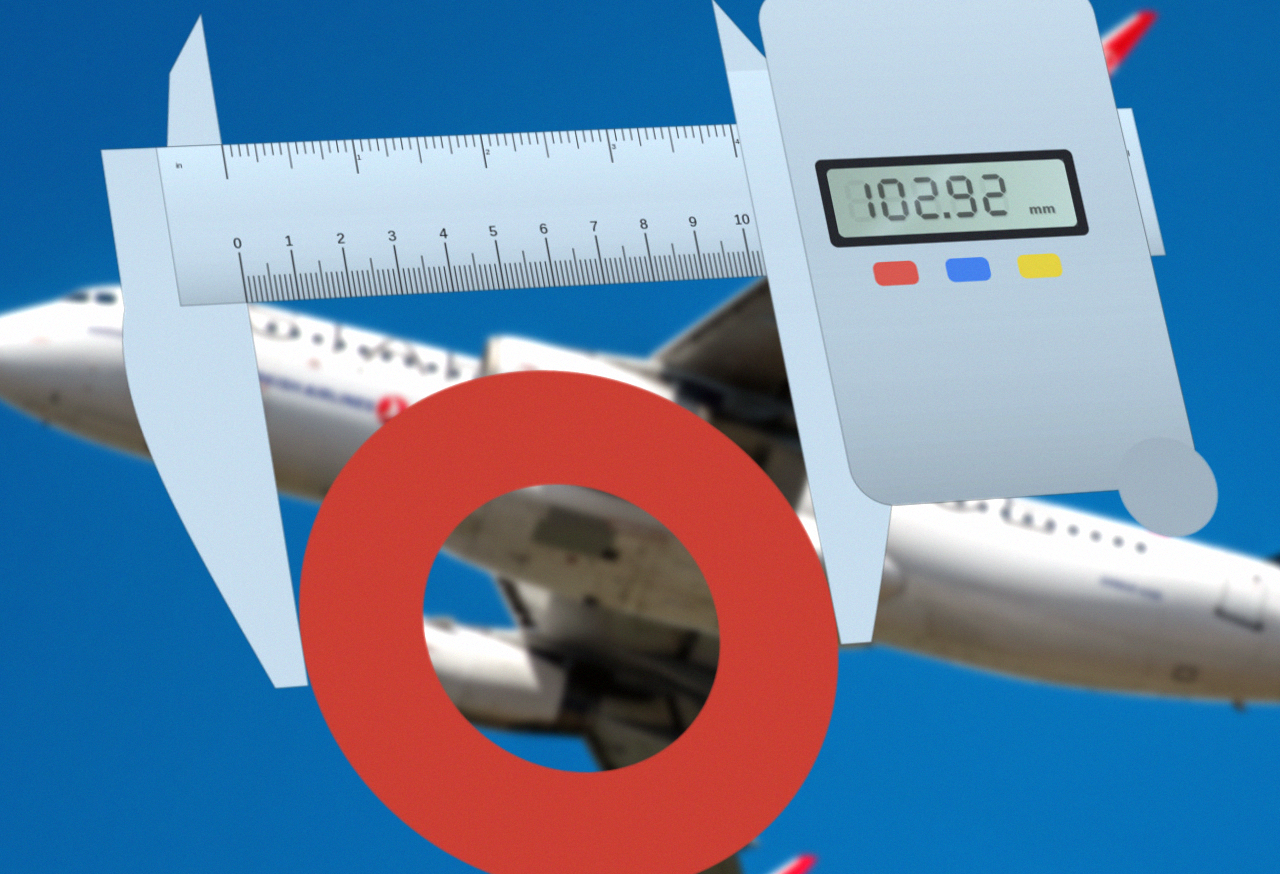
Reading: 102.92 (mm)
